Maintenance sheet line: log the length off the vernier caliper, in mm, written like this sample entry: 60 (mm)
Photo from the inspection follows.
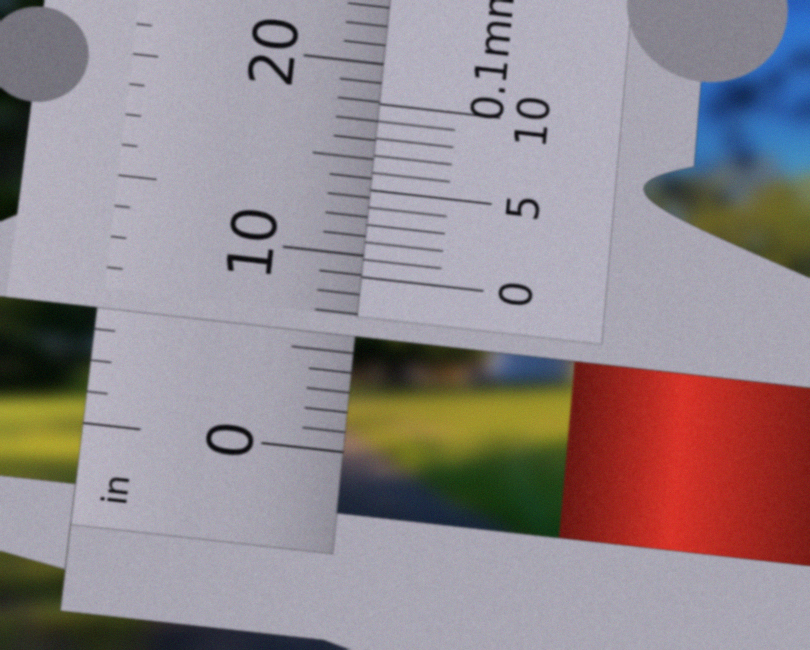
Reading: 8.9 (mm)
